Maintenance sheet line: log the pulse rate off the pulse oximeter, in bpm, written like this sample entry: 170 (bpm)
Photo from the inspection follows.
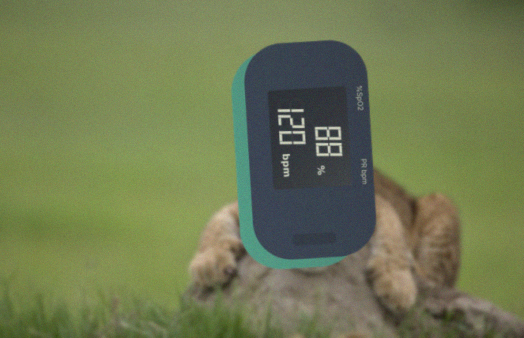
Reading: 120 (bpm)
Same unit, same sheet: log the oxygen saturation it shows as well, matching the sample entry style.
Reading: 88 (%)
